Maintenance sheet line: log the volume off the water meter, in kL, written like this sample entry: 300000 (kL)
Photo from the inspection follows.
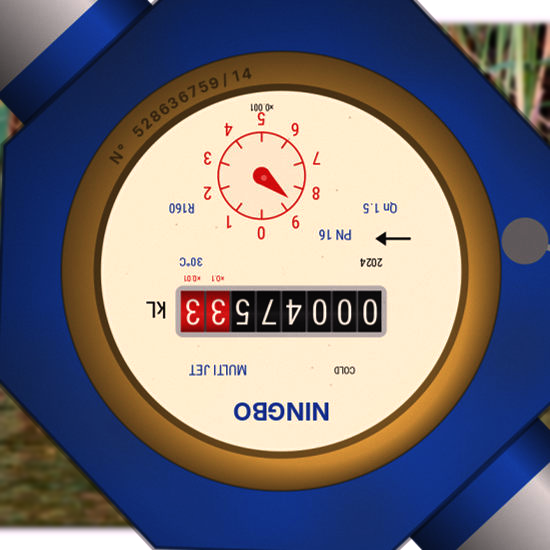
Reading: 475.338 (kL)
